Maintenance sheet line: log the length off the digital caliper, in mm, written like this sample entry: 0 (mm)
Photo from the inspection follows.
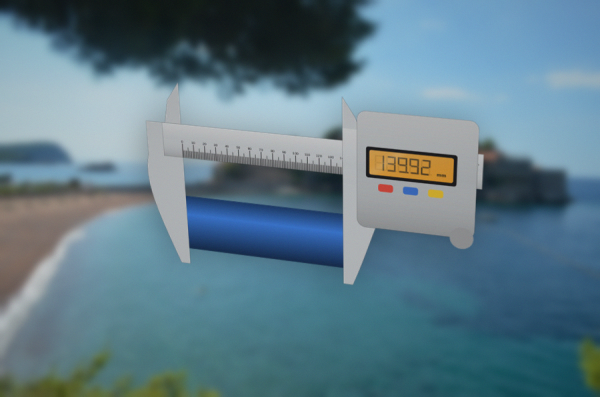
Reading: 139.92 (mm)
